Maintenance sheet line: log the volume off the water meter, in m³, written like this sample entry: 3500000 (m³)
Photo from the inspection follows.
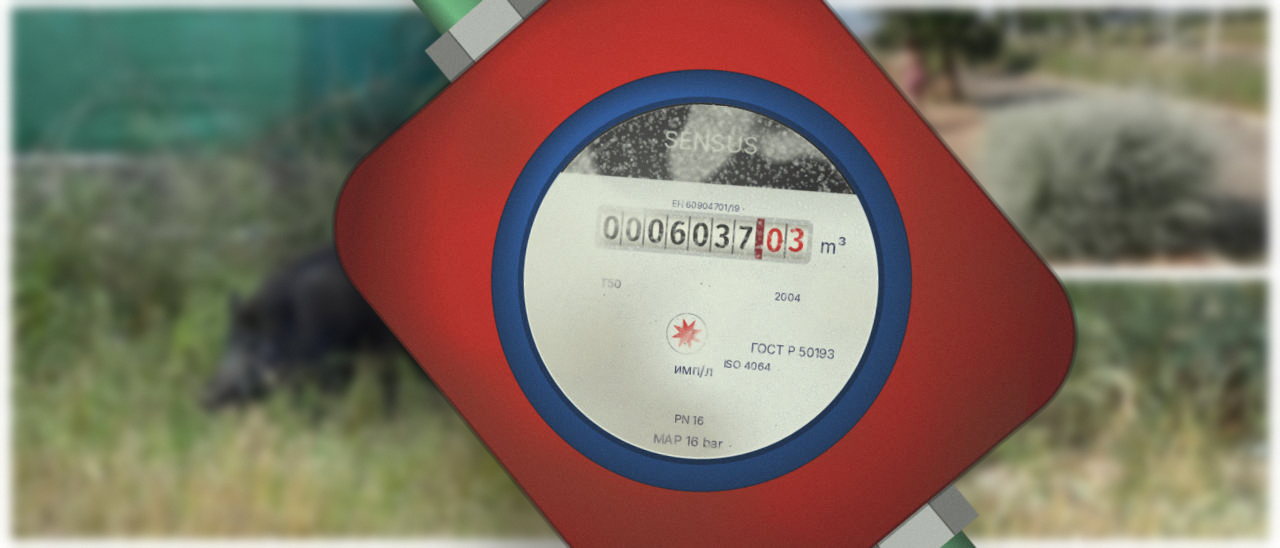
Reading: 6037.03 (m³)
